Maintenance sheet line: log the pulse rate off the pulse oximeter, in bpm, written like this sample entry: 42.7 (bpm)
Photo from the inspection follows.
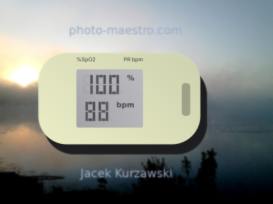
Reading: 88 (bpm)
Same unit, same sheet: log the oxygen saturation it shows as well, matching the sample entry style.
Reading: 100 (%)
